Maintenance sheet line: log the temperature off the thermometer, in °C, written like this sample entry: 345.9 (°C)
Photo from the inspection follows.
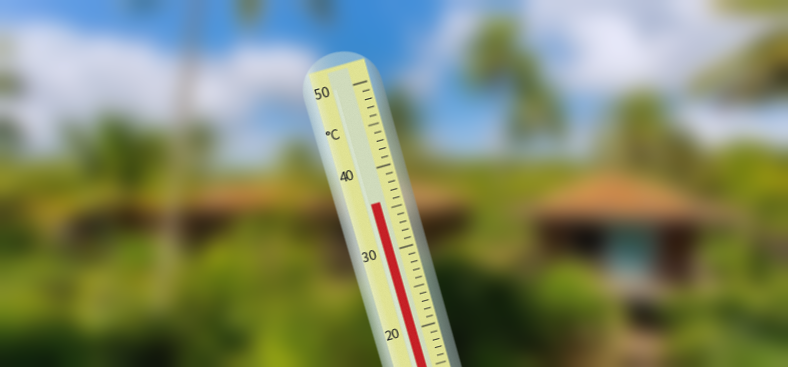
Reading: 36 (°C)
